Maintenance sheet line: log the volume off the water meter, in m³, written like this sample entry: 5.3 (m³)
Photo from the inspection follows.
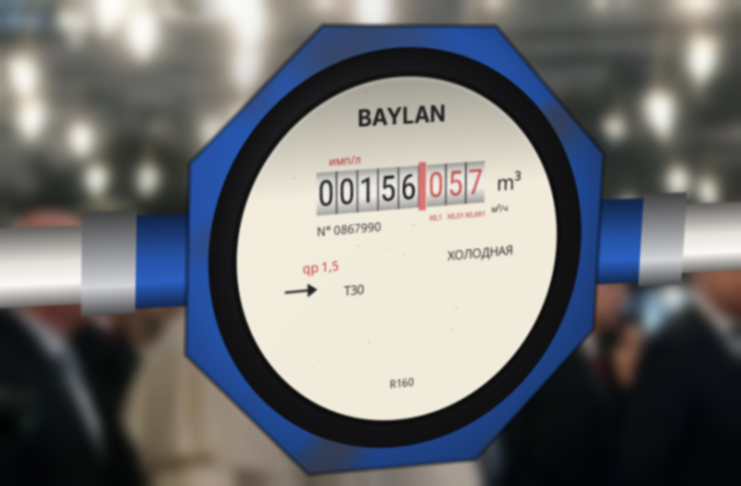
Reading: 156.057 (m³)
